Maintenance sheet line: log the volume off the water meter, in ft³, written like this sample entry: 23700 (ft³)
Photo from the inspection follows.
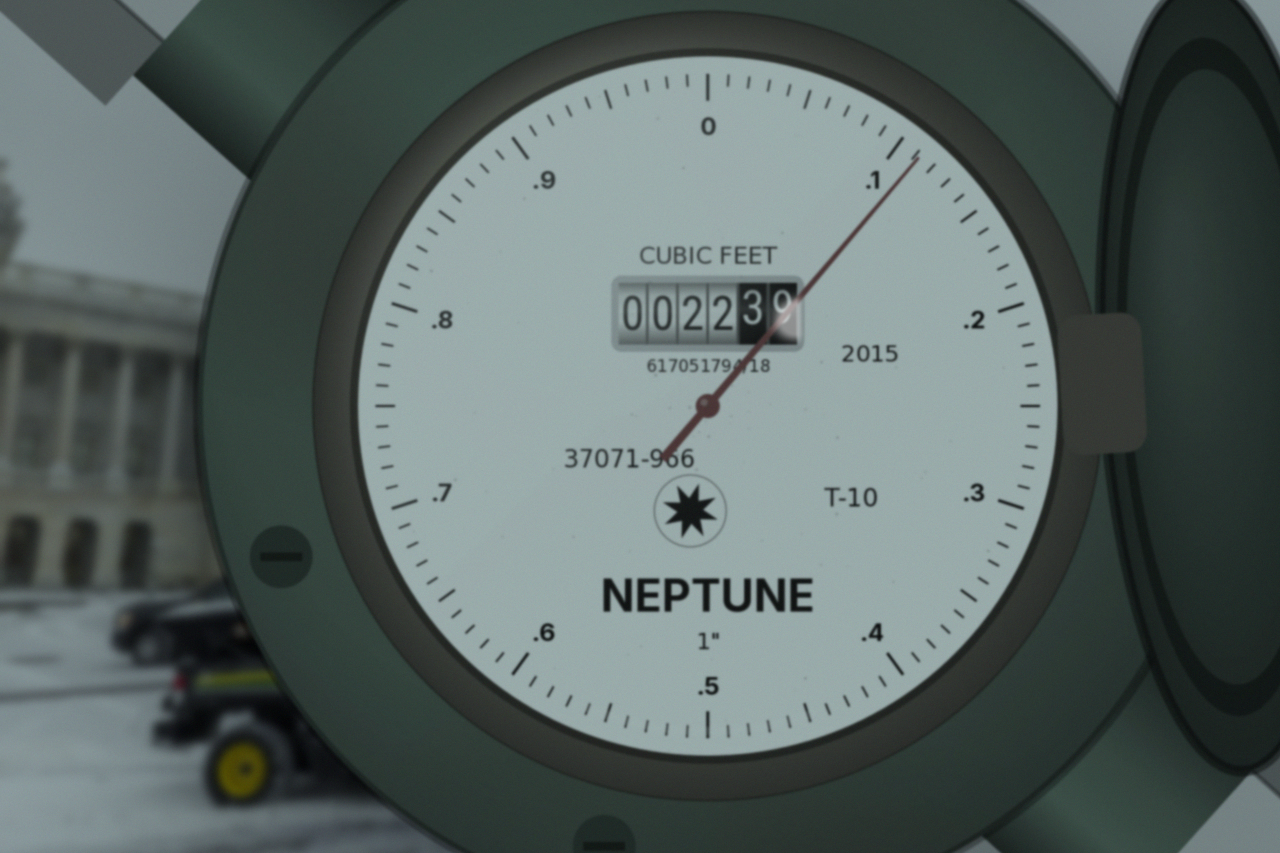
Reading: 2239.11 (ft³)
